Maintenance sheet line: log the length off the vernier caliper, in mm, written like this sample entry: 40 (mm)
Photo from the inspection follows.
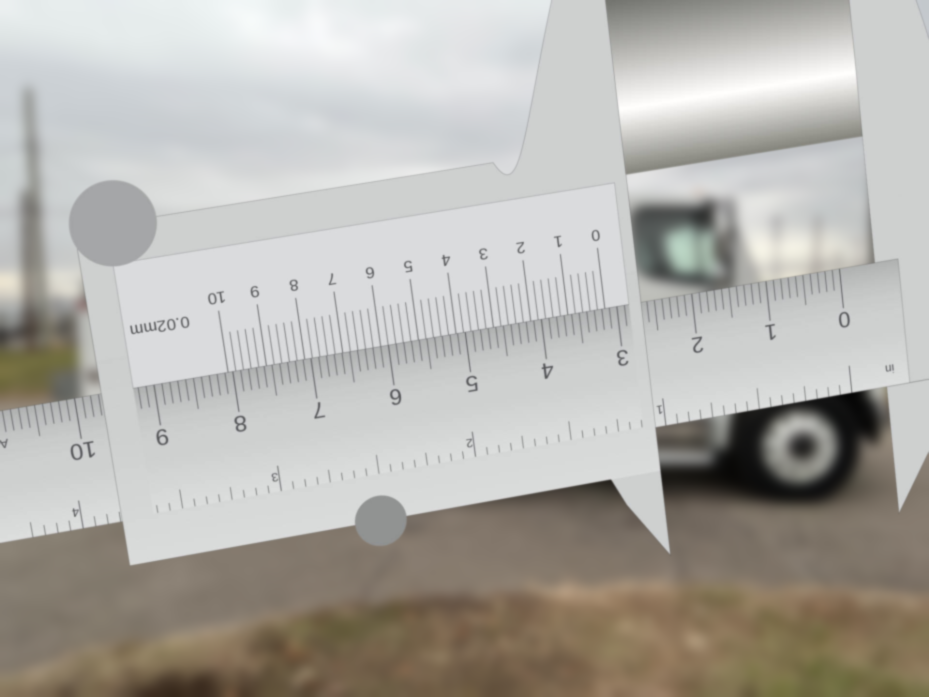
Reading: 31.6 (mm)
